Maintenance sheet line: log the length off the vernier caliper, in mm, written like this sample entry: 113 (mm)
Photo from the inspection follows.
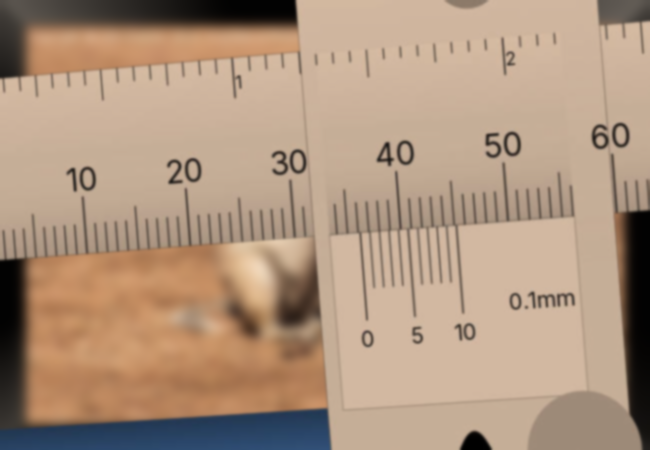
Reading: 36.2 (mm)
